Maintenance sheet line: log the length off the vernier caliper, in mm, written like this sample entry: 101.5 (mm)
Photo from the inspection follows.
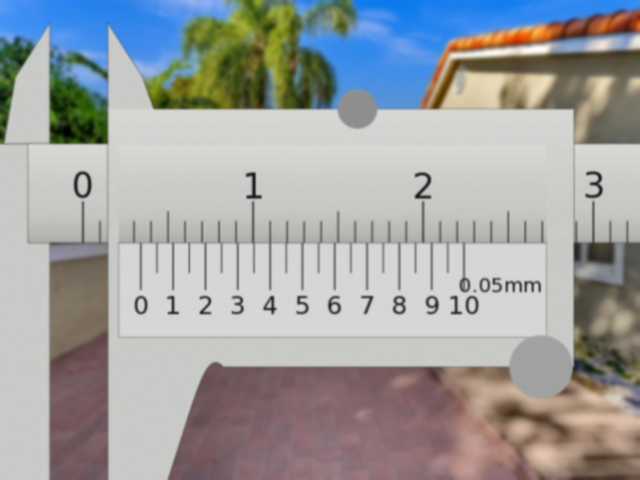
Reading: 3.4 (mm)
